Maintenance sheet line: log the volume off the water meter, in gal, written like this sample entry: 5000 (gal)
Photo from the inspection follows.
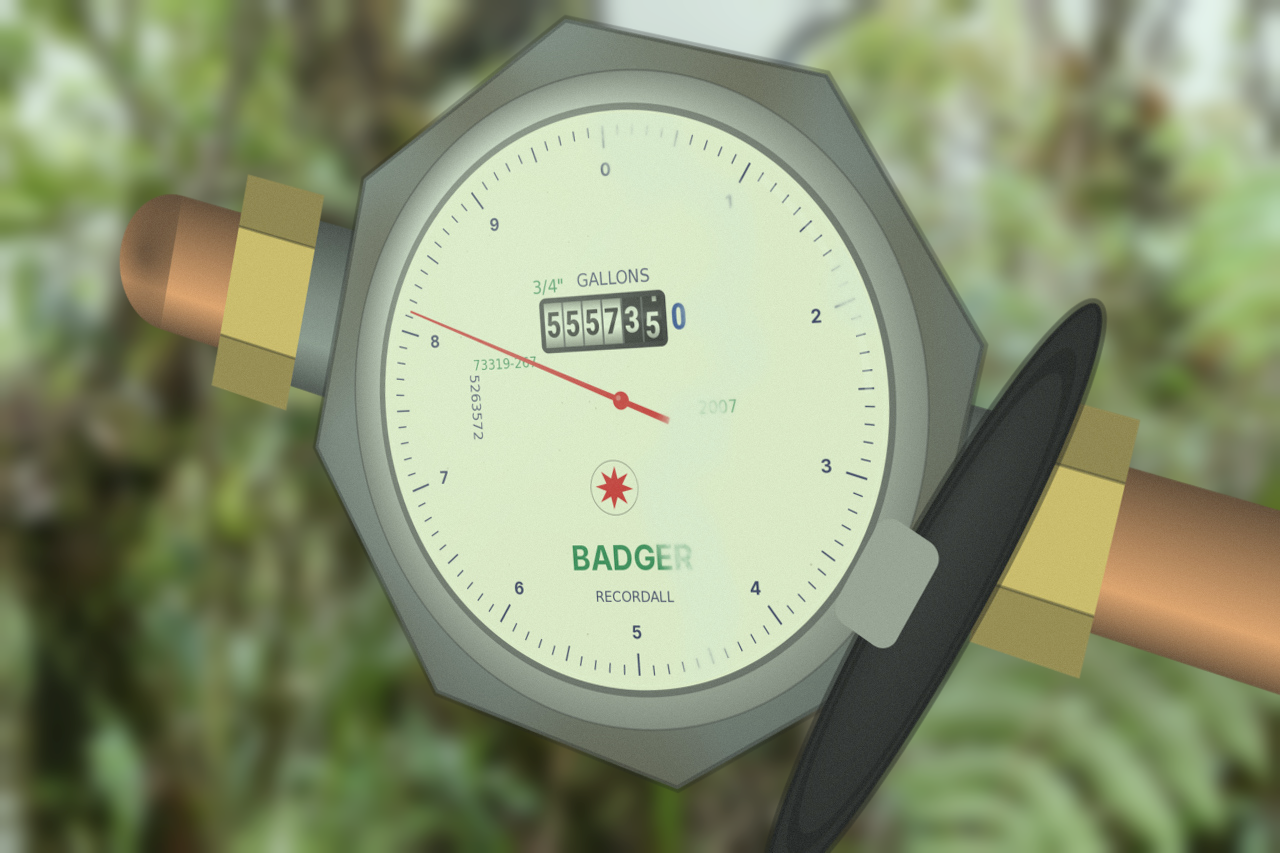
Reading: 5557348.1 (gal)
